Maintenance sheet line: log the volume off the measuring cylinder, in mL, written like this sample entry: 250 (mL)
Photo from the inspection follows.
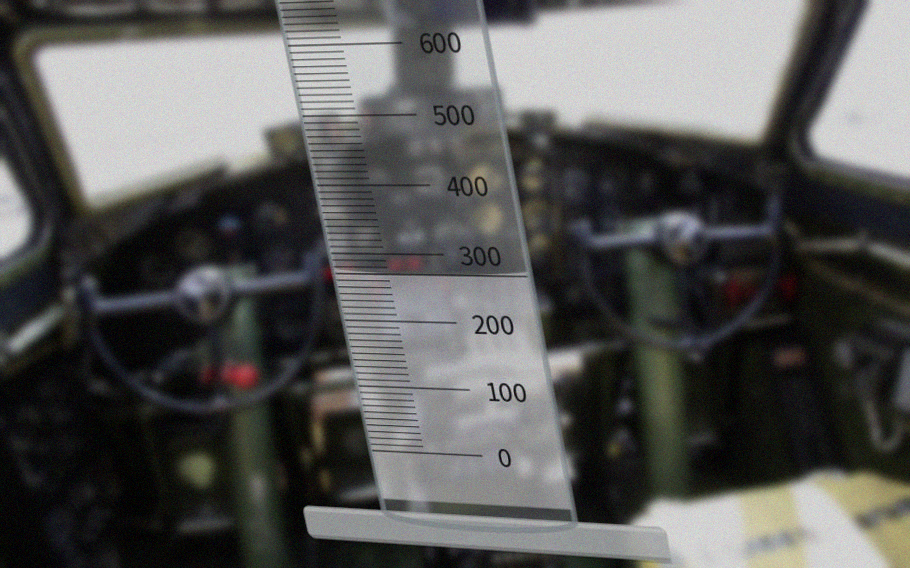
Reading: 270 (mL)
